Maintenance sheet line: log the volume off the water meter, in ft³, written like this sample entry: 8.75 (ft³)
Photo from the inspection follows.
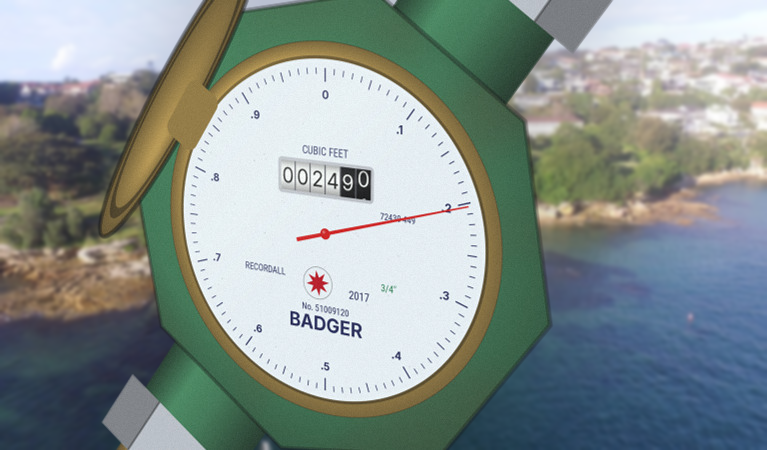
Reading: 2490.20 (ft³)
